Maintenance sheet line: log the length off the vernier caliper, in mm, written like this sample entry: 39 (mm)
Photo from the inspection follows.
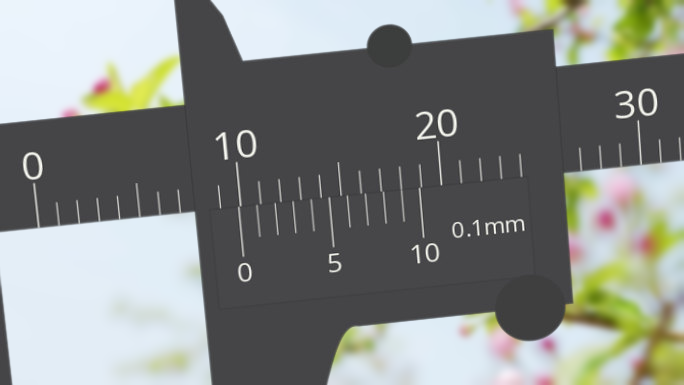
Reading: 9.9 (mm)
